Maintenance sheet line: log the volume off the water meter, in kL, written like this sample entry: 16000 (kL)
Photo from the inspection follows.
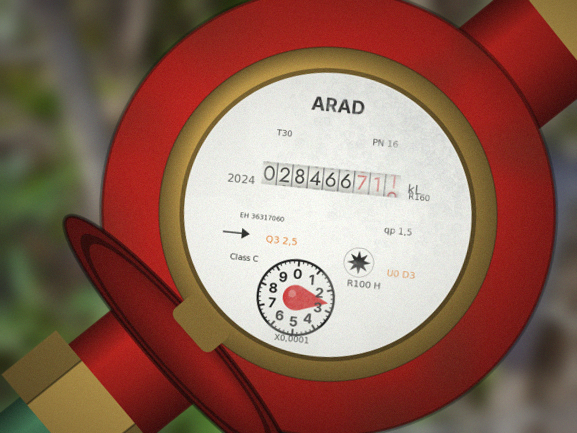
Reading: 28466.7112 (kL)
